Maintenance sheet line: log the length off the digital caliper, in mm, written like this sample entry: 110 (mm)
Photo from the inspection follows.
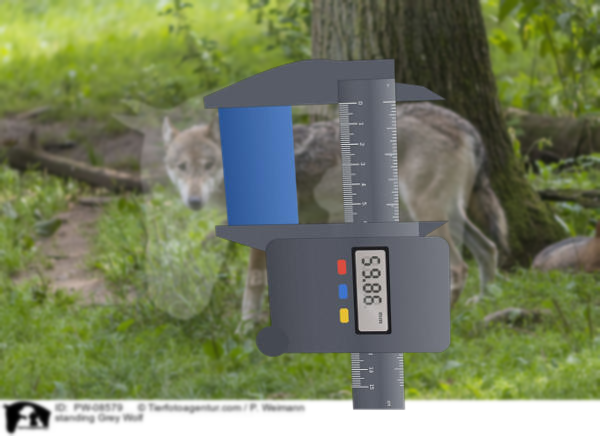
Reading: 59.86 (mm)
